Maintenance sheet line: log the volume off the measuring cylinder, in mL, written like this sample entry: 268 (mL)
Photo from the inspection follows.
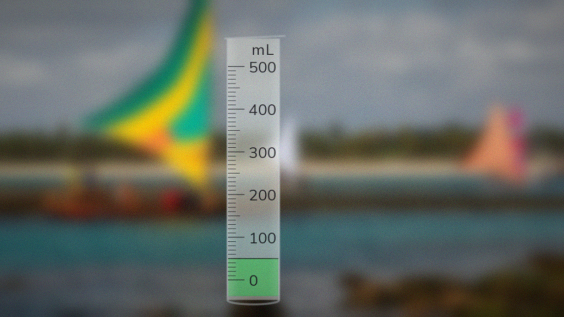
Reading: 50 (mL)
